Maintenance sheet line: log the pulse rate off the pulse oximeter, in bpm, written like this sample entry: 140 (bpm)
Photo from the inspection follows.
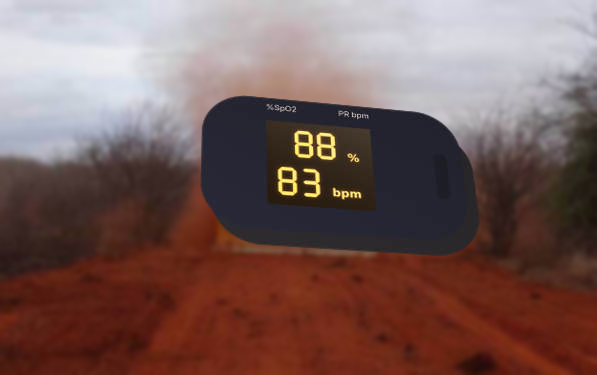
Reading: 83 (bpm)
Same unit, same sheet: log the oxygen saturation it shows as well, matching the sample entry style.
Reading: 88 (%)
